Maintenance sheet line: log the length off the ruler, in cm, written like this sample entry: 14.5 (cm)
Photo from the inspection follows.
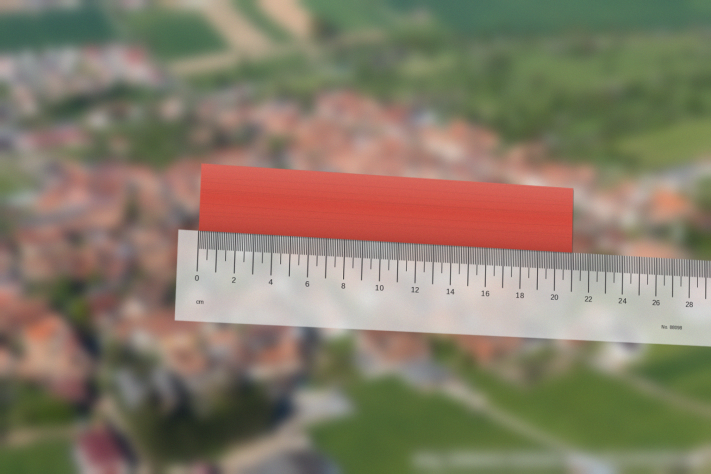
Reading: 21 (cm)
